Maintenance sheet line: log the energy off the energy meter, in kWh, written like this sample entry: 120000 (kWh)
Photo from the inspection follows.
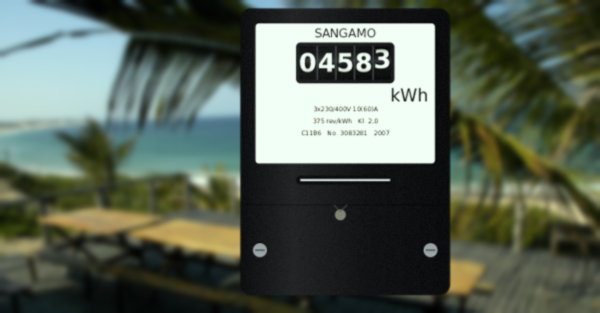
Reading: 4583 (kWh)
